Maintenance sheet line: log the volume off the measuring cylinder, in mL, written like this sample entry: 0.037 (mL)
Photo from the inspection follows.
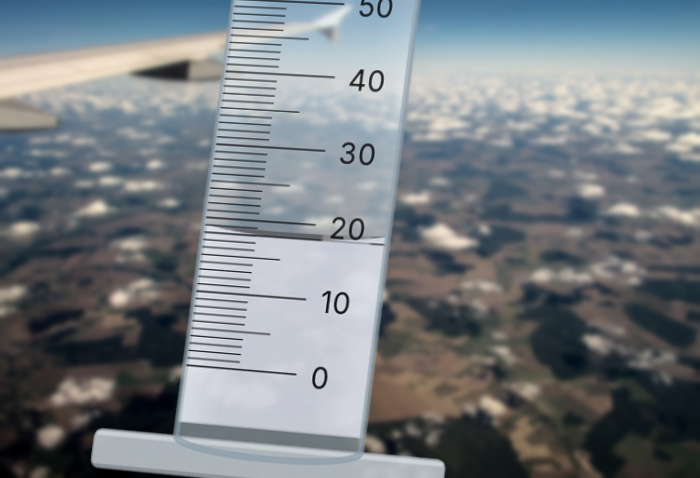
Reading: 18 (mL)
